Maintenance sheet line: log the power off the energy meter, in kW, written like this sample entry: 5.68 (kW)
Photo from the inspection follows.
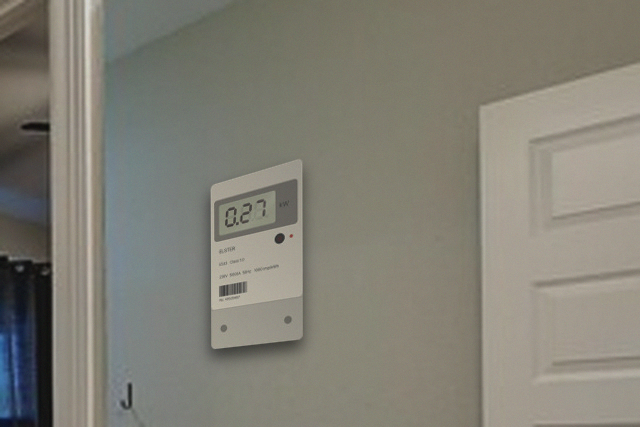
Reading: 0.27 (kW)
